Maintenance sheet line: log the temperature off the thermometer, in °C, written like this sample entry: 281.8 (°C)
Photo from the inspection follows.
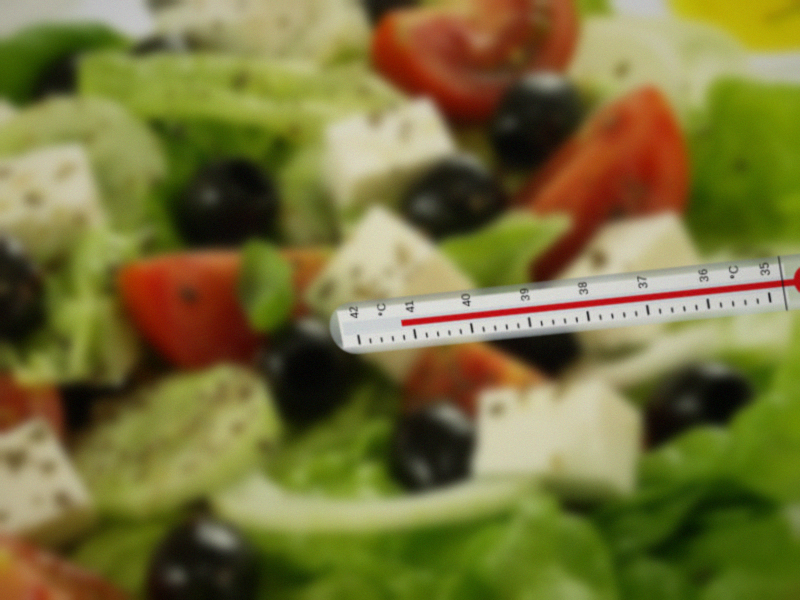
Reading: 41.2 (°C)
